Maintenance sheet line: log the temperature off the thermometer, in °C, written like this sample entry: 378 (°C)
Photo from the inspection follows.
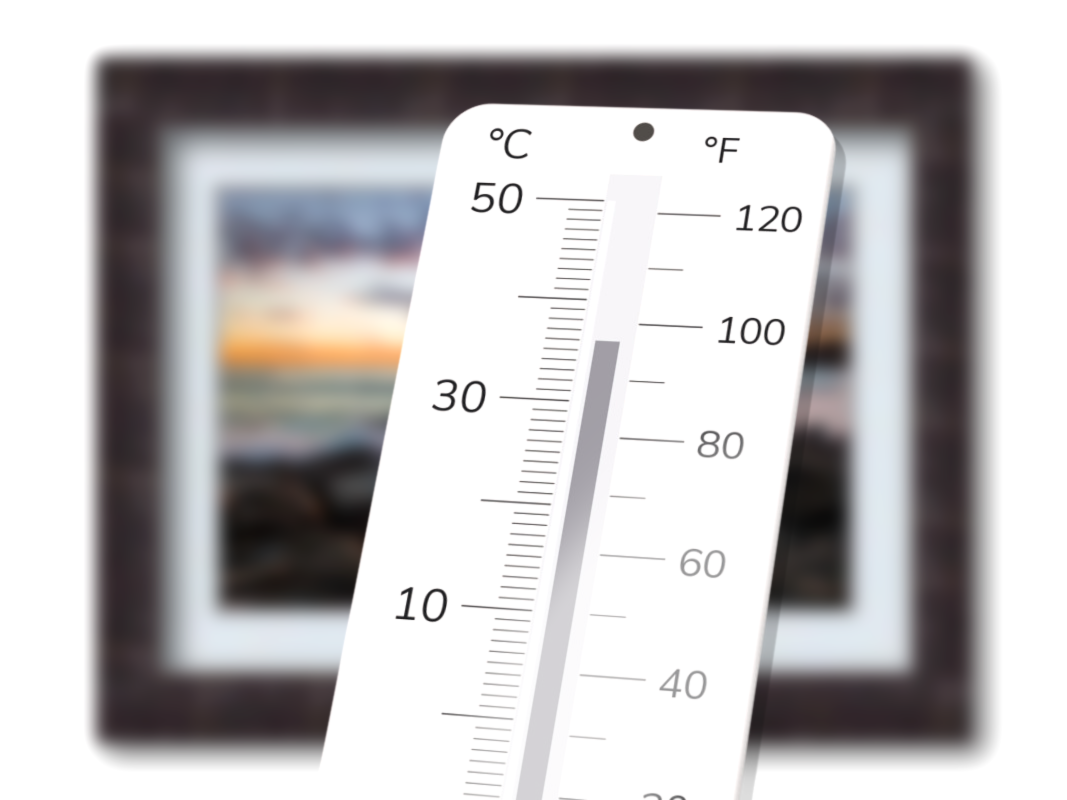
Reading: 36 (°C)
